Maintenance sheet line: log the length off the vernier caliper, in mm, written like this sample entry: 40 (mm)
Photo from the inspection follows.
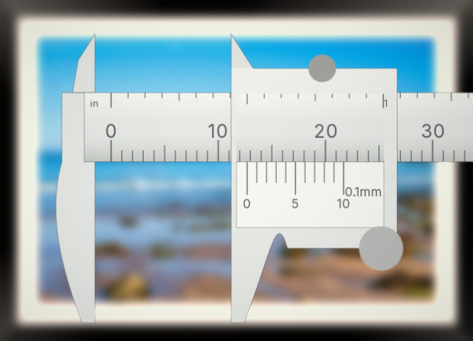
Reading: 12.7 (mm)
